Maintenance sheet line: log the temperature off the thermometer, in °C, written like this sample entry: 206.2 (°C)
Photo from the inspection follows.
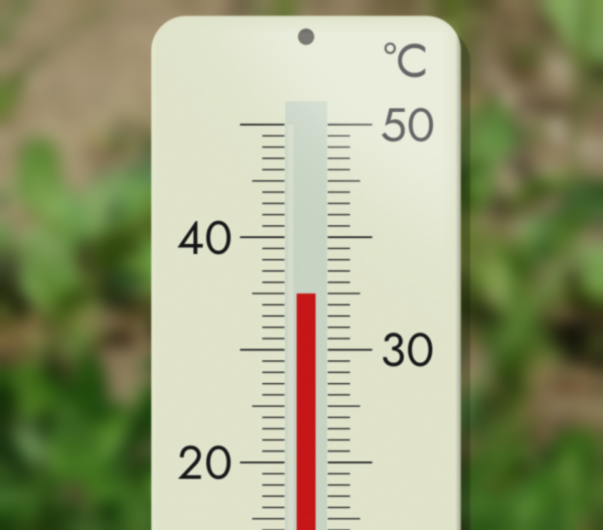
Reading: 35 (°C)
